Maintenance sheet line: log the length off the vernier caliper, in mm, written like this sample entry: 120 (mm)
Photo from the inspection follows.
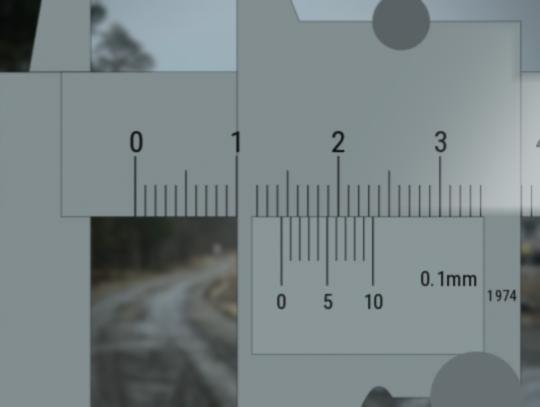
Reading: 14.4 (mm)
